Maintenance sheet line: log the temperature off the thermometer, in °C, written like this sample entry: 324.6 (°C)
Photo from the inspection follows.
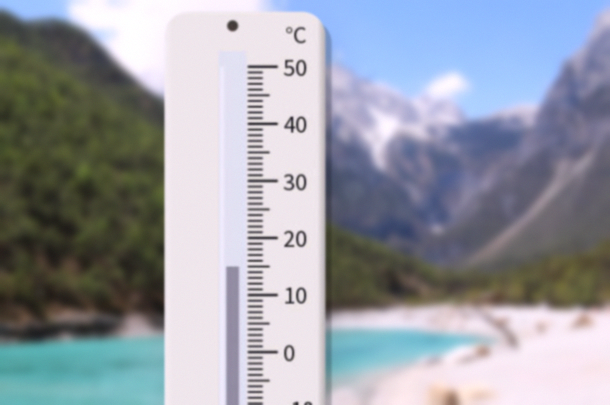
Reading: 15 (°C)
